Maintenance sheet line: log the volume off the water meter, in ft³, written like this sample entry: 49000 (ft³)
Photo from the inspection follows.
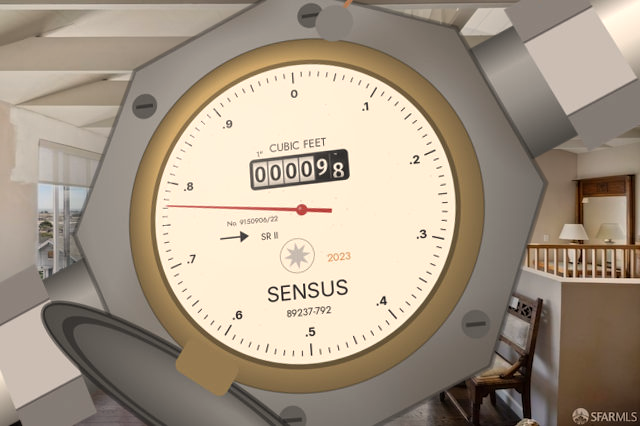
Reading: 97.77 (ft³)
